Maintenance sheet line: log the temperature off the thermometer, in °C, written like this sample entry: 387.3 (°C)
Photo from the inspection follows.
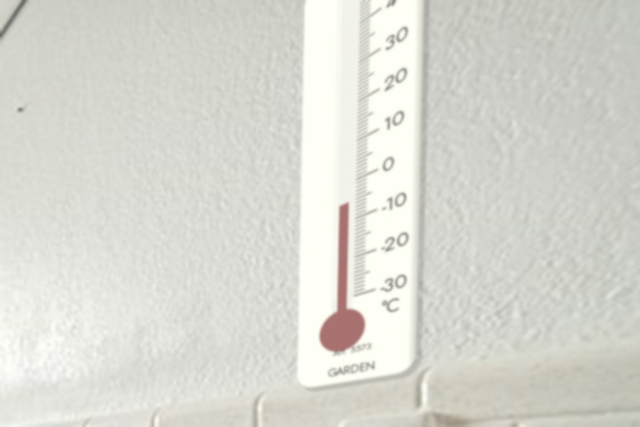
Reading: -5 (°C)
